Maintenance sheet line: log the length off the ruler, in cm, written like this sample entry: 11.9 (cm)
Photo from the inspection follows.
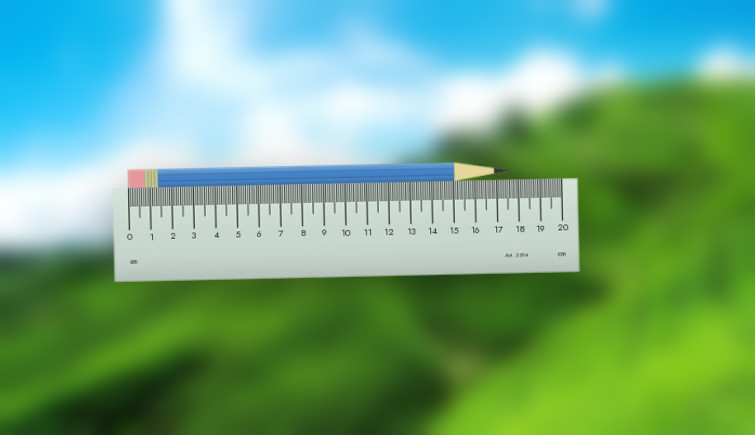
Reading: 17.5 (cm)
